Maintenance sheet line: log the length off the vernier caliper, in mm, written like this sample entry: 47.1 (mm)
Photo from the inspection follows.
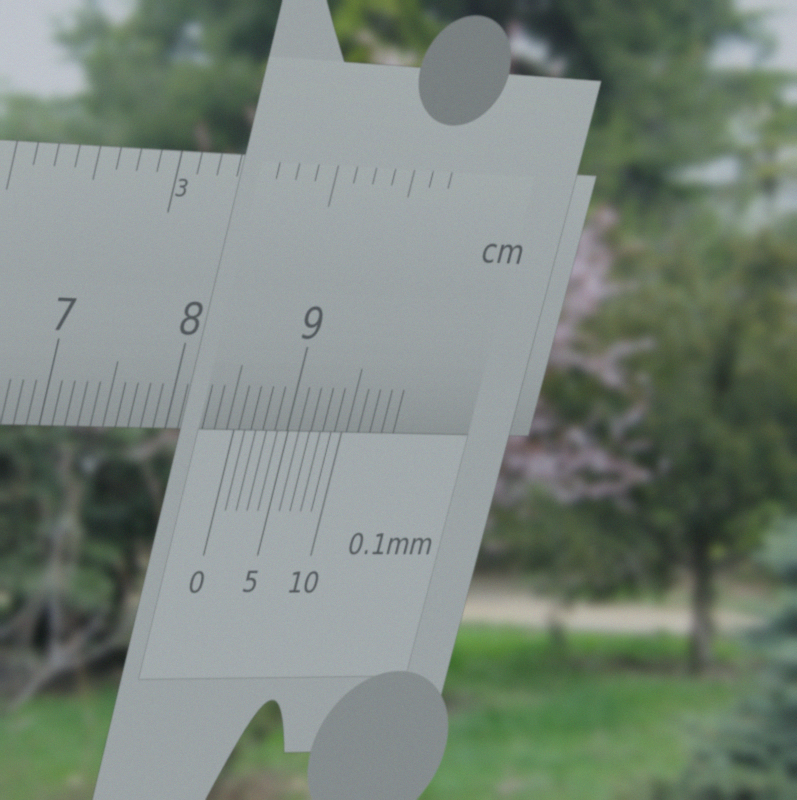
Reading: 85.6 (mm)
